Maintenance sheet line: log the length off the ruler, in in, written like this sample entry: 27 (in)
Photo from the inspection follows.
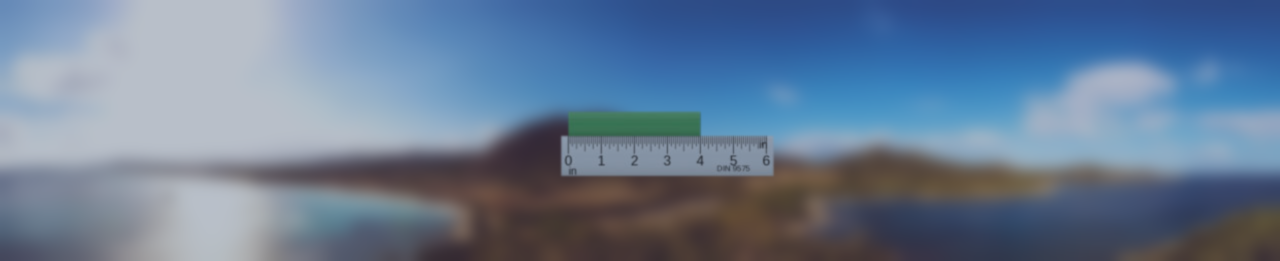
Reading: 4 (in)
